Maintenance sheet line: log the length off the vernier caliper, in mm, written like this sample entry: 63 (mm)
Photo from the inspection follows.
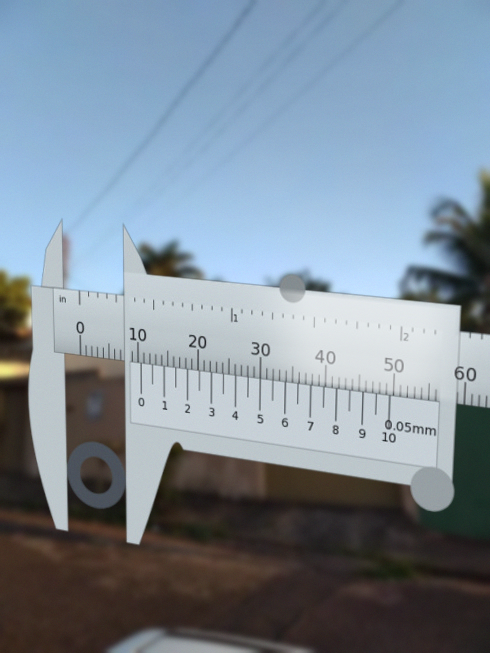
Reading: 10.5 (mm)
